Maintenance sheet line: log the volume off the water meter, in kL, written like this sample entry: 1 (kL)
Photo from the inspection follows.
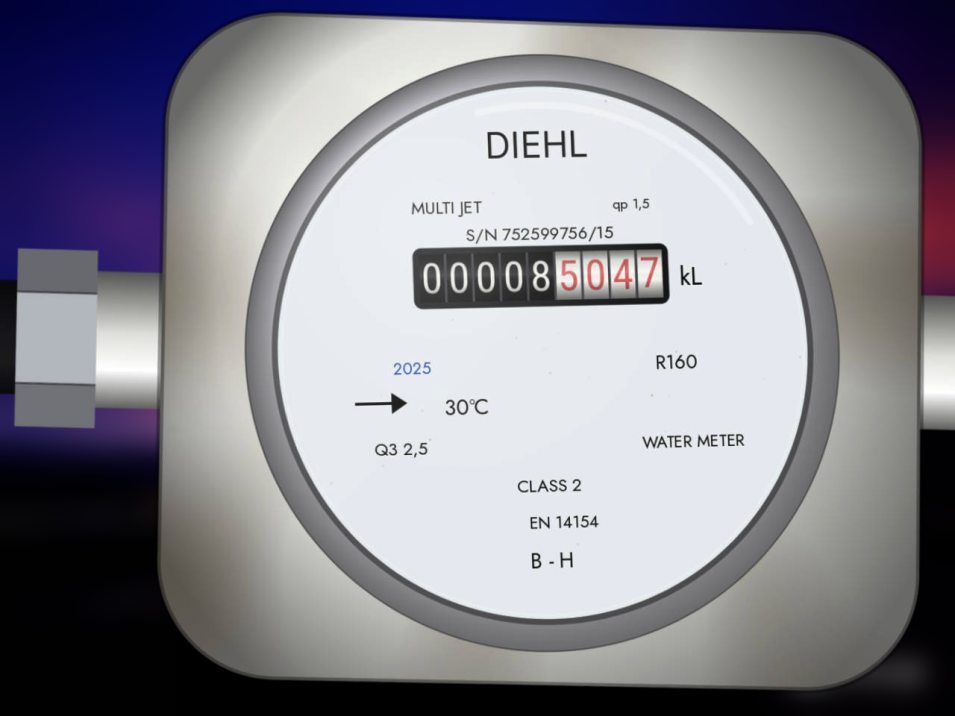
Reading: 8.5047 (kL)
